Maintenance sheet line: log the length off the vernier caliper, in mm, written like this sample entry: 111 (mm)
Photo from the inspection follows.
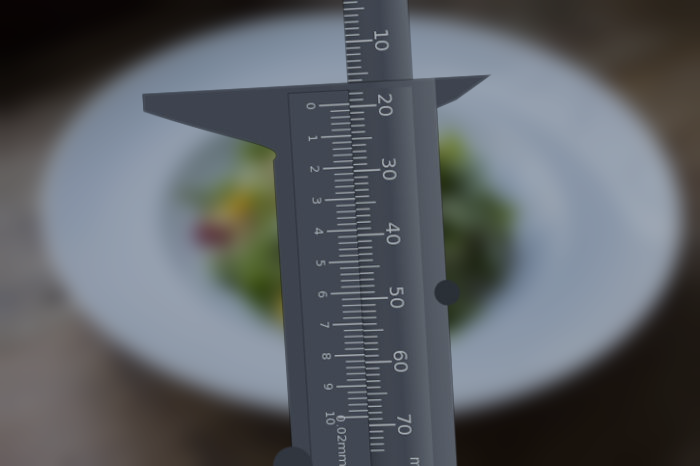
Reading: 19.6 (mm)
